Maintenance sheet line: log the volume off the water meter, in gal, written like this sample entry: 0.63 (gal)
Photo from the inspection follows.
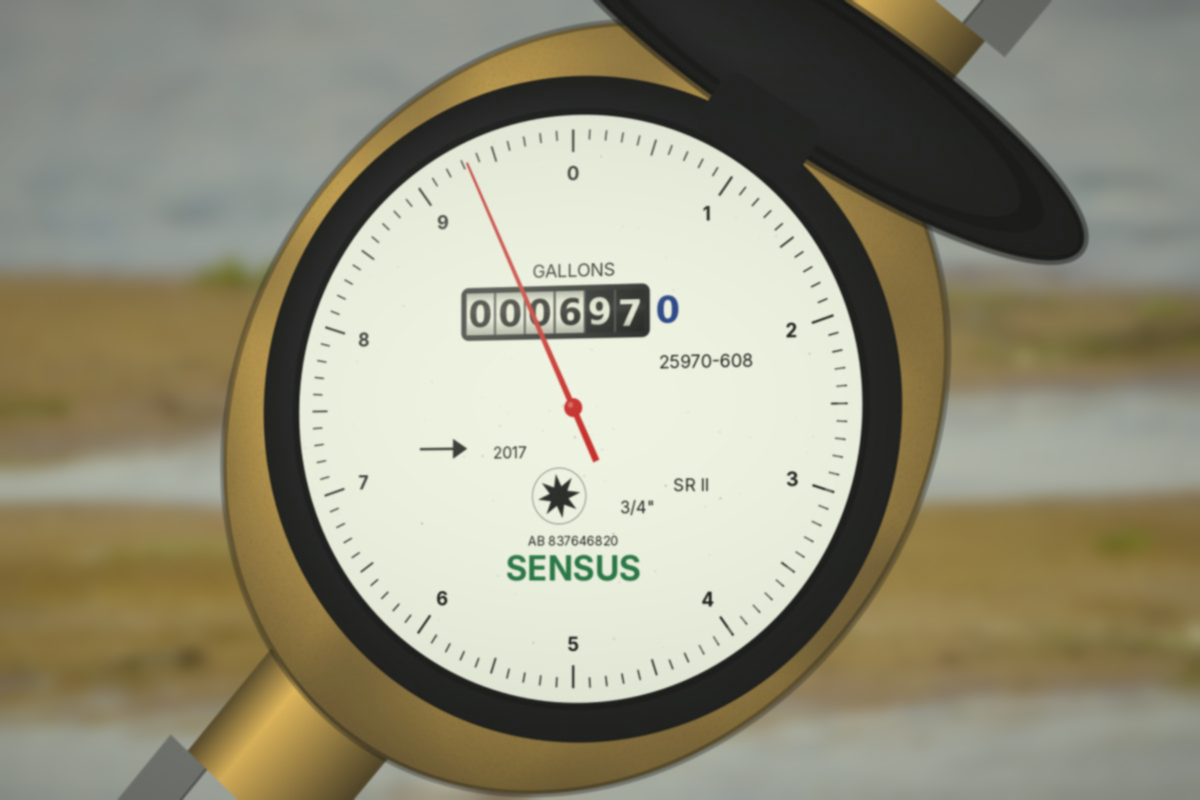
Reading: 6969.3 (gal)
